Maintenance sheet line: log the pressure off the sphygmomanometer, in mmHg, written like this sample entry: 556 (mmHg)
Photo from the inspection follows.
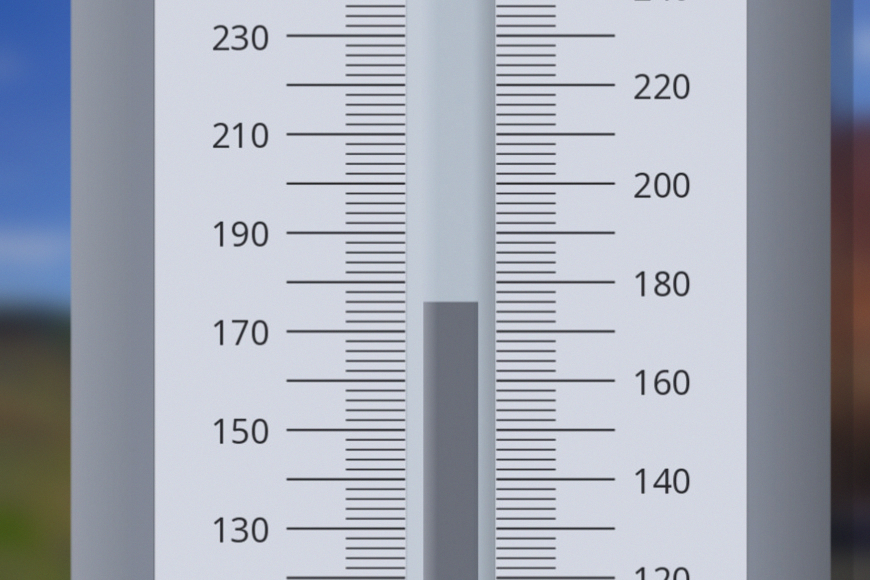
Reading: 176 (mmHg)
